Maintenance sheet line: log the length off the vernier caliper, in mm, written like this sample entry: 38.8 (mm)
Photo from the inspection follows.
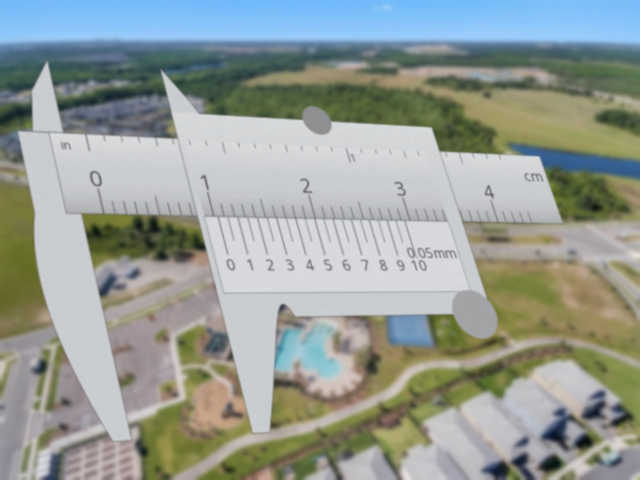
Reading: 10.4 (mm)
